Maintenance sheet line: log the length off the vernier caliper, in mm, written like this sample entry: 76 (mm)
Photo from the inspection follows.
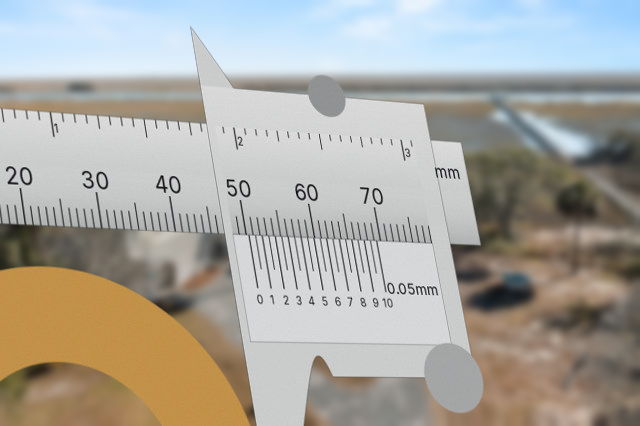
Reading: 50.4 (mm)
